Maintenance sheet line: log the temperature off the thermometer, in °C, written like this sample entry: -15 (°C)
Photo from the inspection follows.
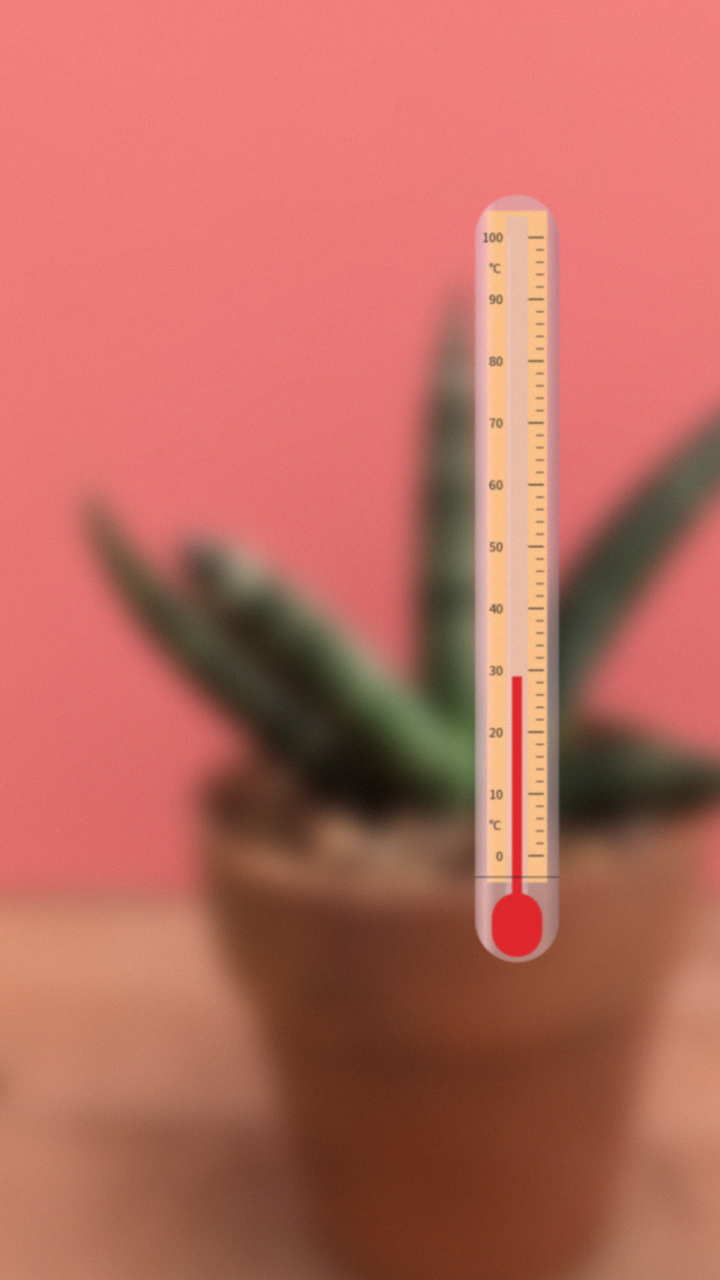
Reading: 29 (°C)
